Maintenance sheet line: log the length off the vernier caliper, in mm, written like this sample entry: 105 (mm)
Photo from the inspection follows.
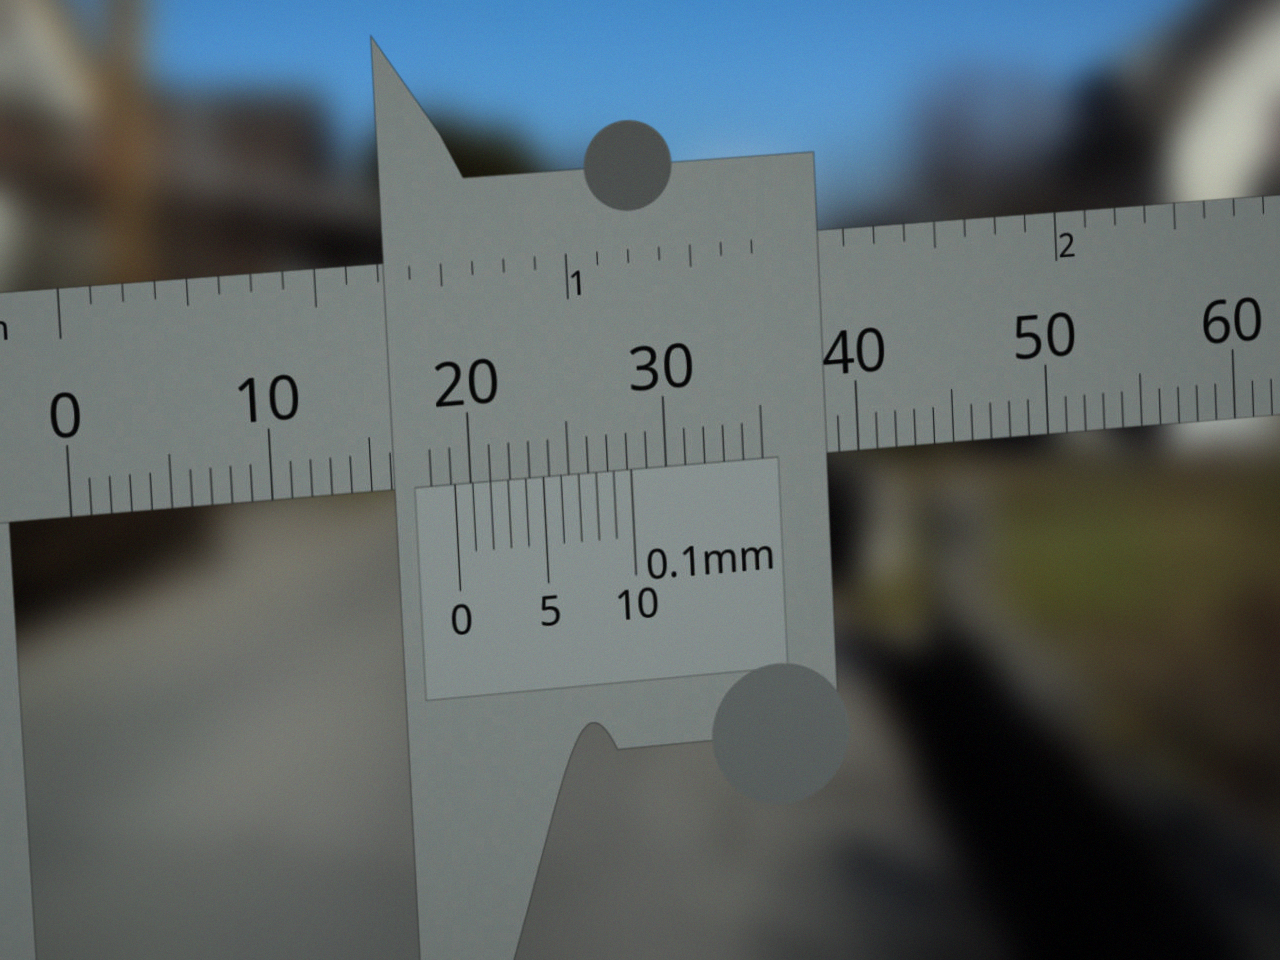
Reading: 19.2 (mm)
